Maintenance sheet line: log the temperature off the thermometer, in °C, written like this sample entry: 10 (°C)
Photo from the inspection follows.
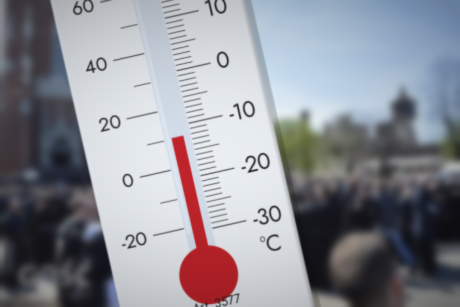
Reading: -12 (°C)
